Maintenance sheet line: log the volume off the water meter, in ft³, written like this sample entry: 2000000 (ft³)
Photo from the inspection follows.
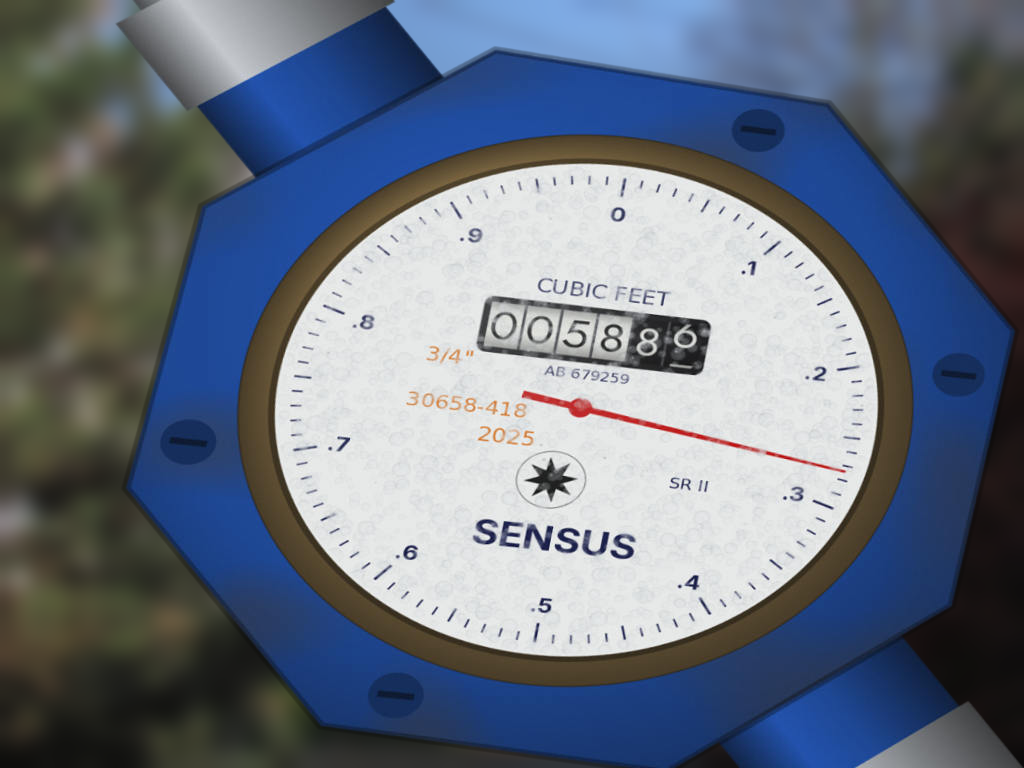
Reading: 5886.27 (ft³)
